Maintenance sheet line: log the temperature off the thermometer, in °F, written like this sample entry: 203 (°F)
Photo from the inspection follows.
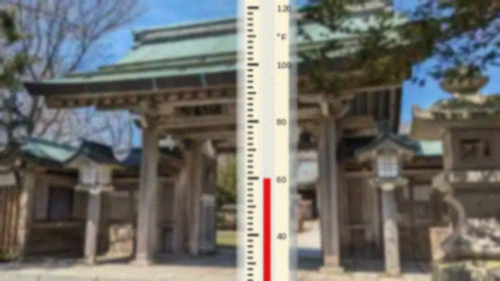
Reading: 60 (°F)
